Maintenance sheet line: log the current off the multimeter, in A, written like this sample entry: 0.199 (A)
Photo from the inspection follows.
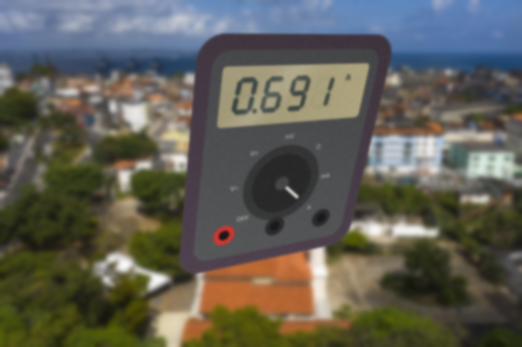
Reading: 0.691 (A)
